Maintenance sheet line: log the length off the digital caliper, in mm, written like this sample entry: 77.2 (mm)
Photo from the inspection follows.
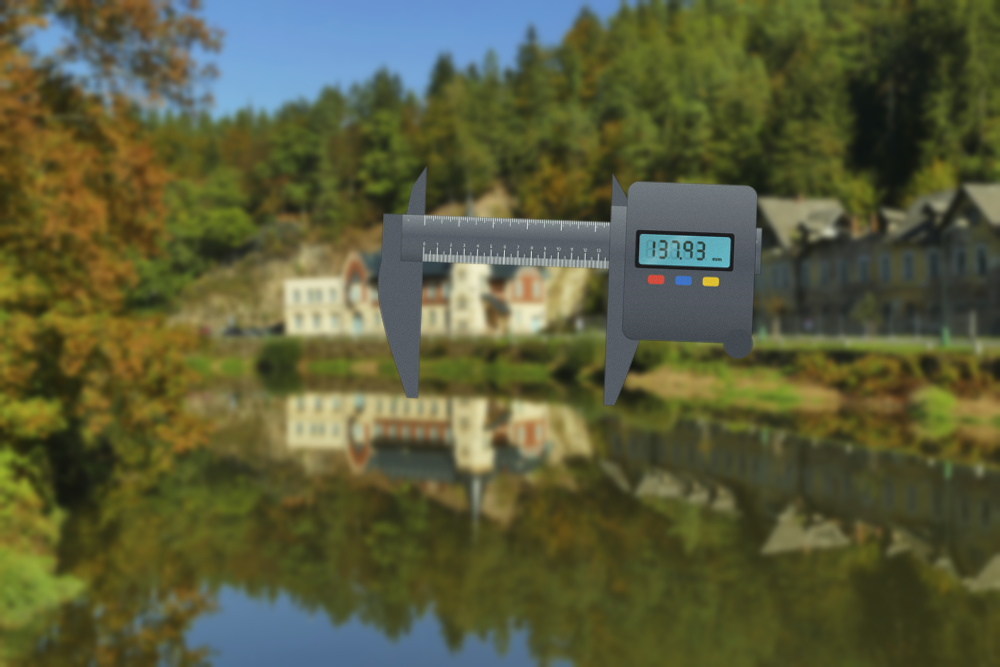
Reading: 137.93 (mm)
